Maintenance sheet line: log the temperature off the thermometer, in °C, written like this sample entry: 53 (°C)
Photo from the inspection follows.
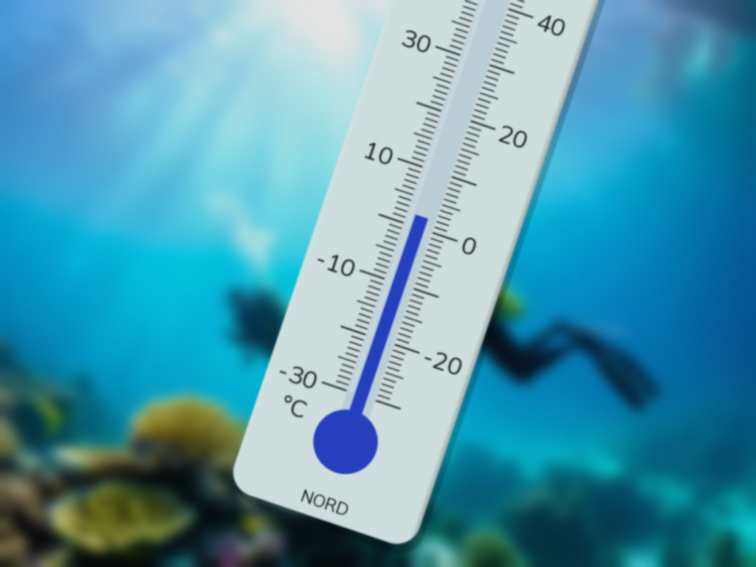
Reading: 2 (°C)
